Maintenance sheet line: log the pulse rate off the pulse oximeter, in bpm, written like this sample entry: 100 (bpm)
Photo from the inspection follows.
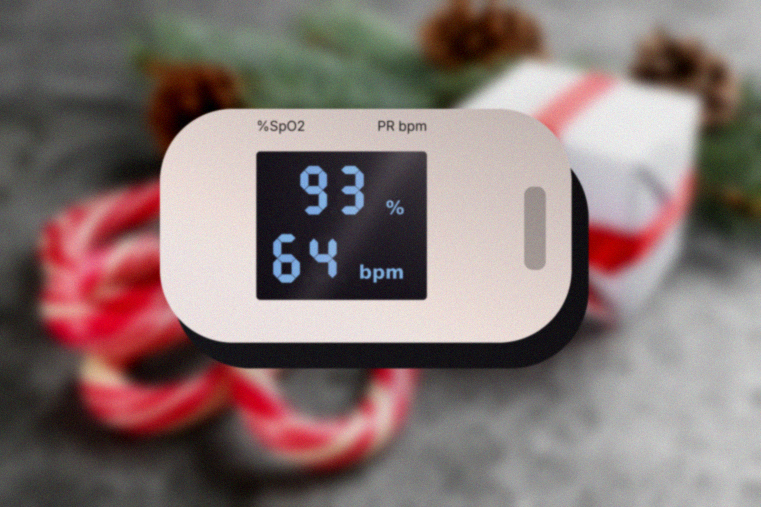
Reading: 64 (bpm)
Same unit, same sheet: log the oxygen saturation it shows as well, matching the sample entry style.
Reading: 93 (%)
